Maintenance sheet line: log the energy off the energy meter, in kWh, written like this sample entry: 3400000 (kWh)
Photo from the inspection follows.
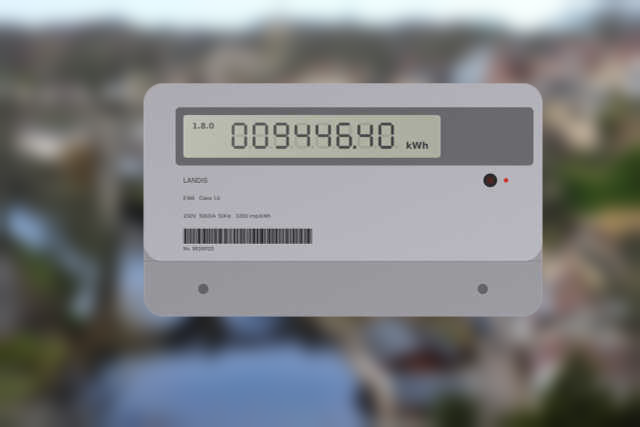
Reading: 9446.40 (kWh)
